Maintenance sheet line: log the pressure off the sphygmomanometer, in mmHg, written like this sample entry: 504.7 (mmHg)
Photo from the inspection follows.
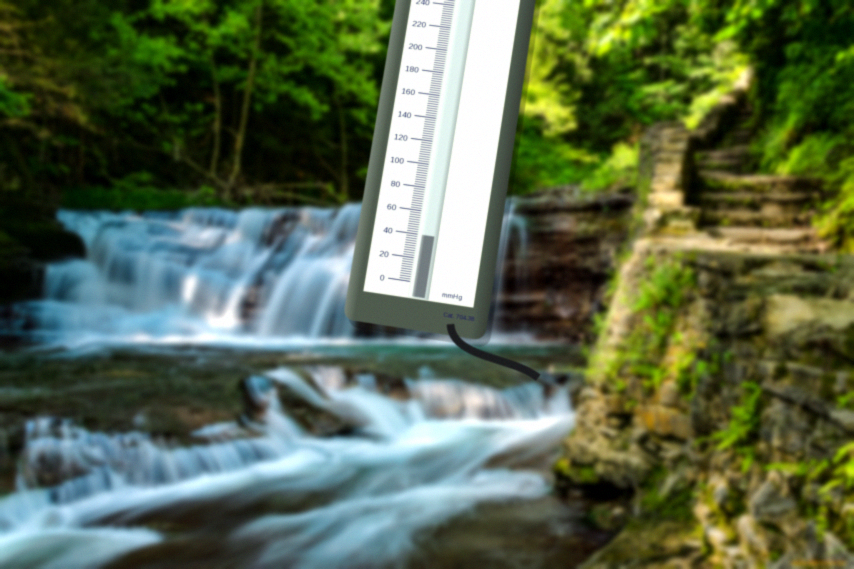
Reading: 40 (mmHg)
